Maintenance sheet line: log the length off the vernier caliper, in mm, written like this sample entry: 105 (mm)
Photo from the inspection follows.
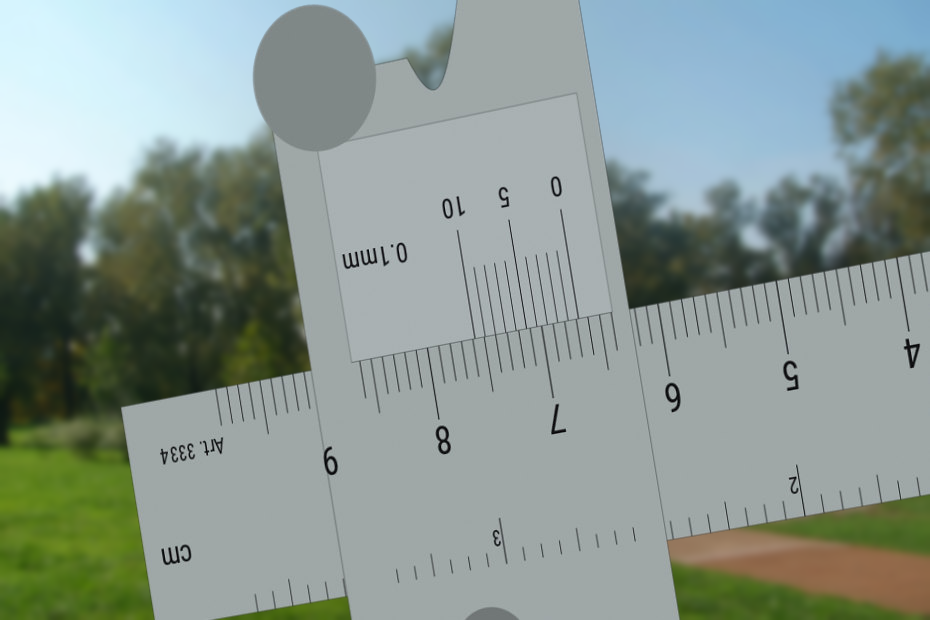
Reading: 66.8 (mm)
